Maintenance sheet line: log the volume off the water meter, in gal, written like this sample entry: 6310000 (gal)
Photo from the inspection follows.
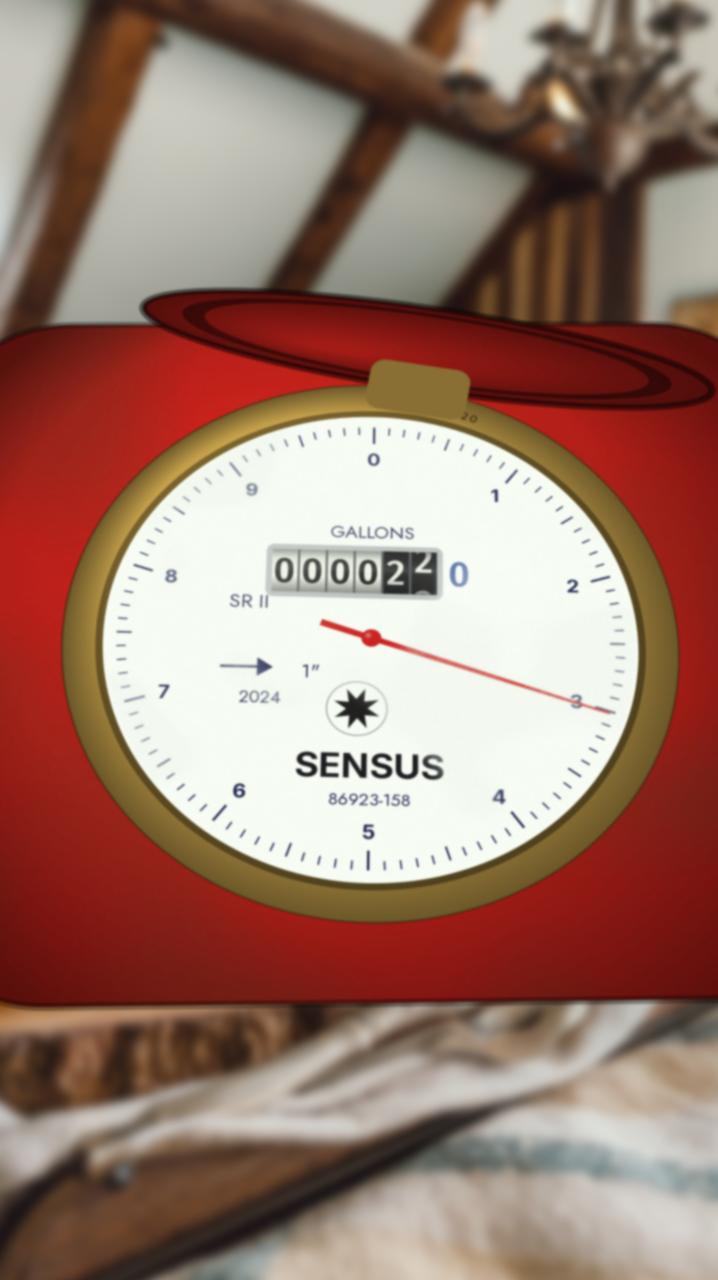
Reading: 223.0 (gal)
